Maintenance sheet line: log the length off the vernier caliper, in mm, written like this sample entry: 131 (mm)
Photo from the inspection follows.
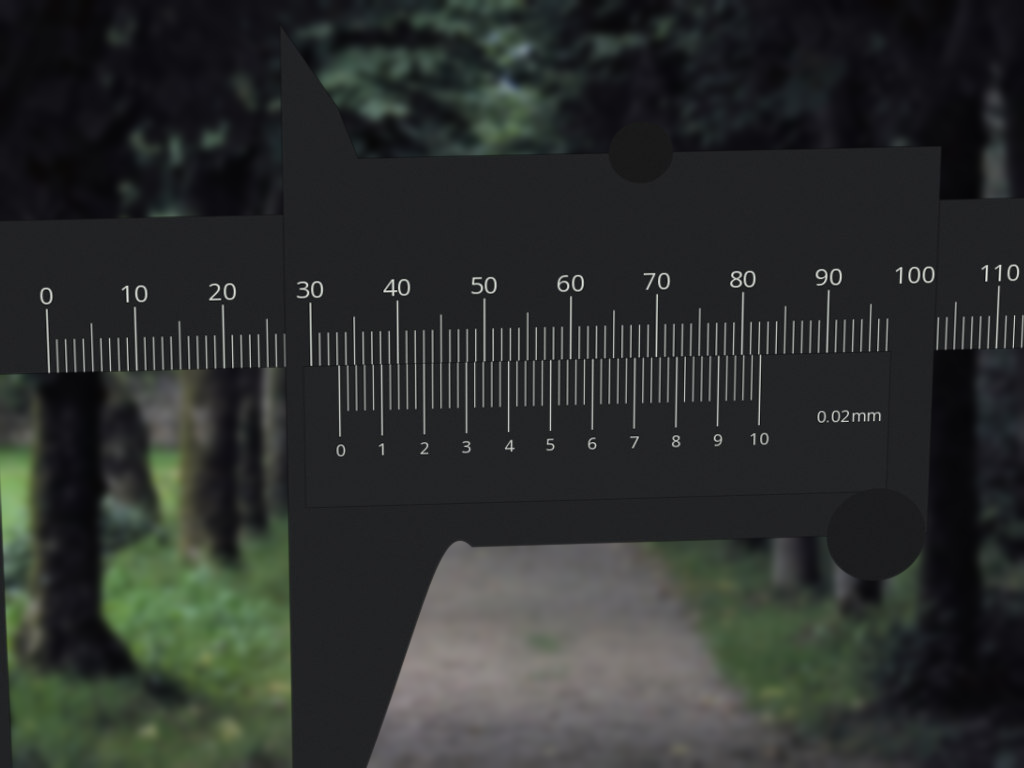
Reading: 33.2 (mm)
